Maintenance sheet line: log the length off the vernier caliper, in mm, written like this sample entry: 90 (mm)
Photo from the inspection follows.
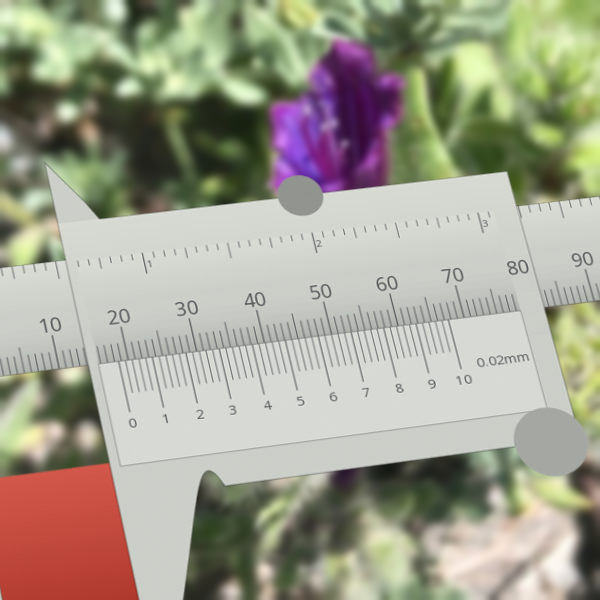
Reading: 18.6 (mm)
